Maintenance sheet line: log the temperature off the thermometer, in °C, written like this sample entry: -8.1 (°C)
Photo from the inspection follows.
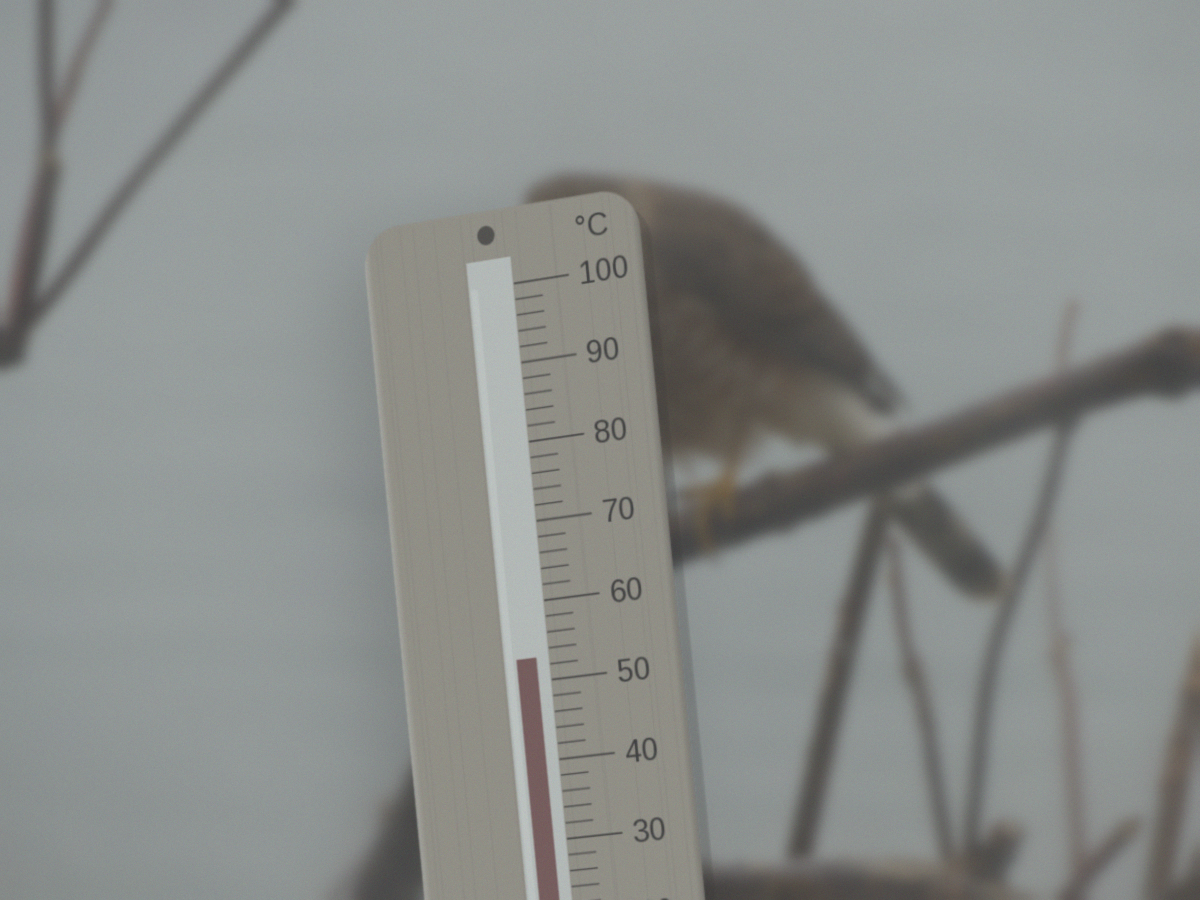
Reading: 53 (°C)
